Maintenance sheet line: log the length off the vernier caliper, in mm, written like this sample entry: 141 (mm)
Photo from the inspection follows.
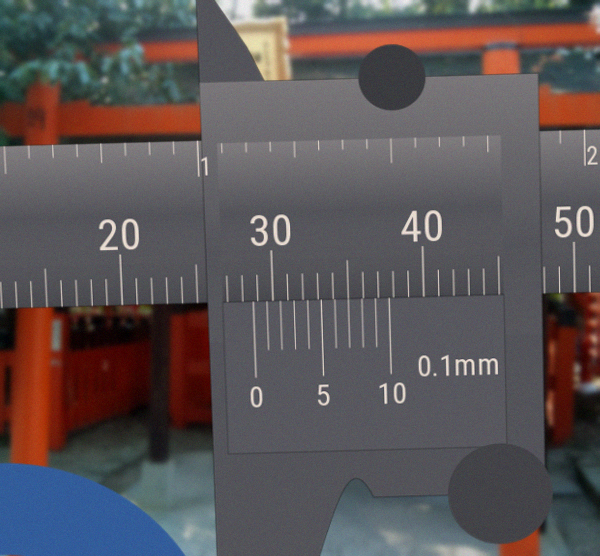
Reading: 28.7 (mm)
